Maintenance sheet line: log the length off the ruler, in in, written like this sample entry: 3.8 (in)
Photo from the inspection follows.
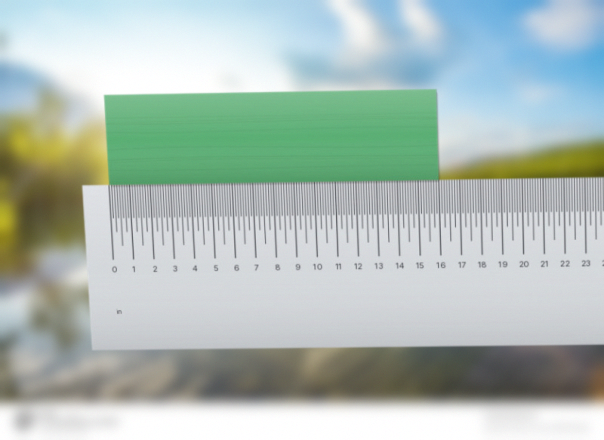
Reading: 16 (in)
